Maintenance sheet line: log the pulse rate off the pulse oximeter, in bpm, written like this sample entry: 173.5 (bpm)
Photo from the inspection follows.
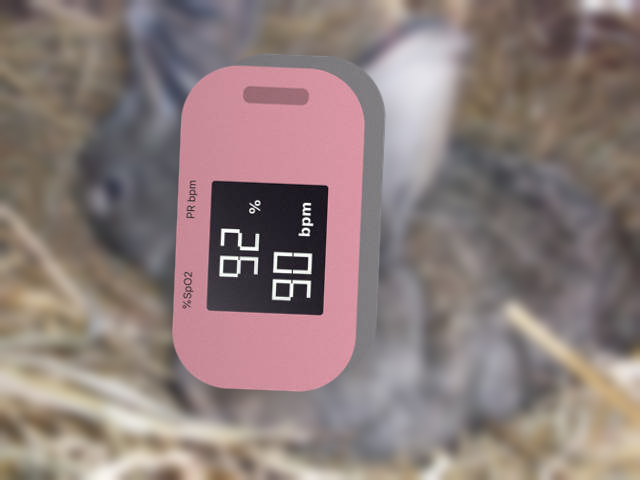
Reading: 90 (bpm)
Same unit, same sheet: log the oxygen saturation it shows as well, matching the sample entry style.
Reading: 92 (%)
